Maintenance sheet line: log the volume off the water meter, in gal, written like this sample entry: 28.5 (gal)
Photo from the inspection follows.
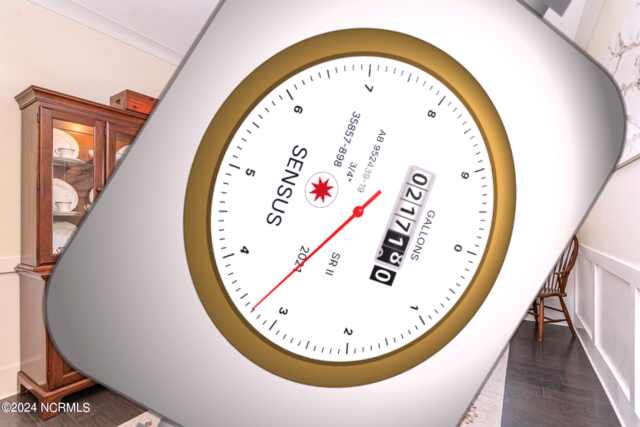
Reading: 217183.3 (gal)
